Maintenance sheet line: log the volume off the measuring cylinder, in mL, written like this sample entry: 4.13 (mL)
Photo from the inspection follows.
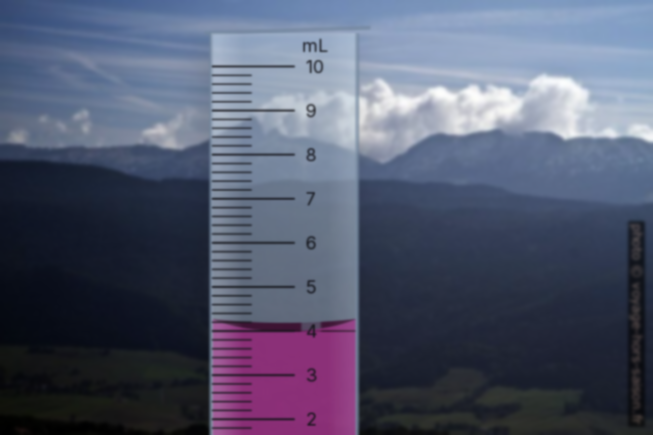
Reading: 4 (mL)
